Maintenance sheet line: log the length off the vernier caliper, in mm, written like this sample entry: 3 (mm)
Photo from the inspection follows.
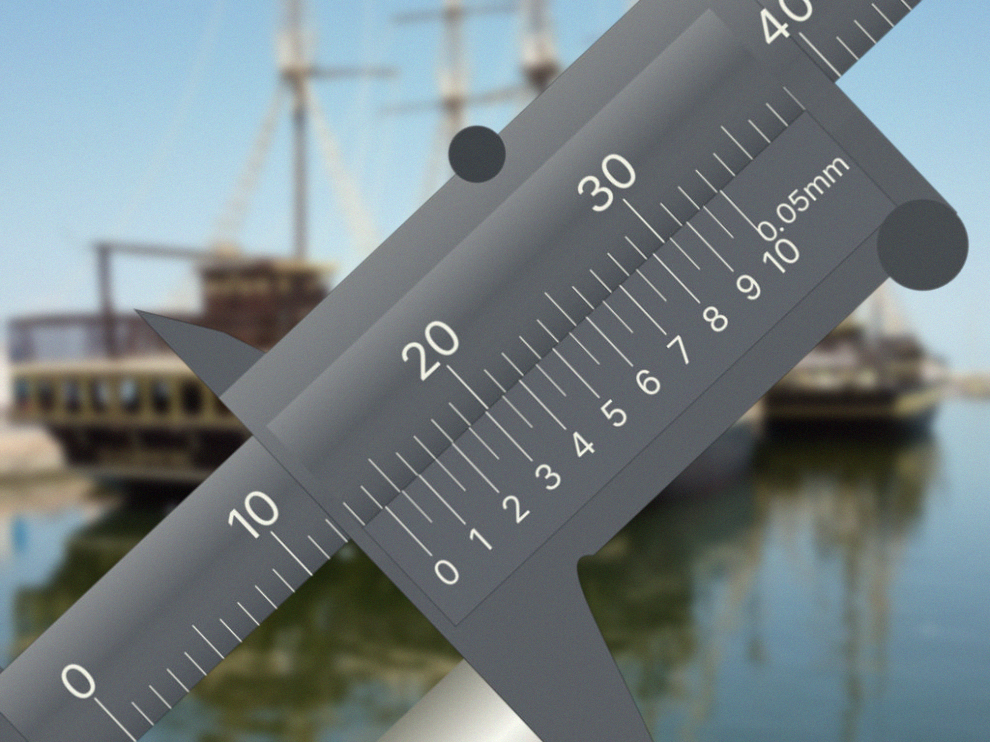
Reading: 14.15 (mm)
